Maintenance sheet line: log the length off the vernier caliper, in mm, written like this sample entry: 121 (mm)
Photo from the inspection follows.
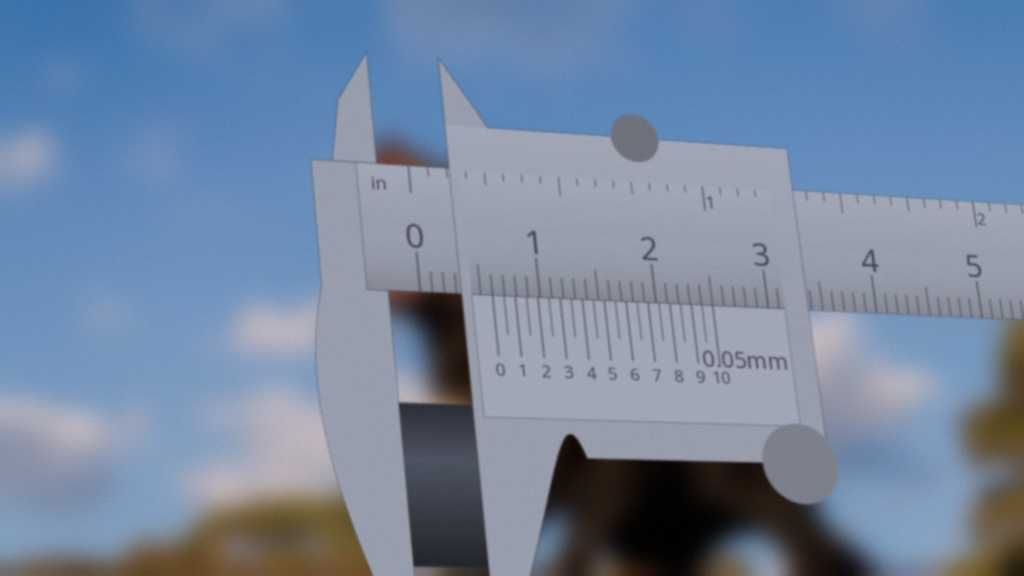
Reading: 6.0 (mm)
